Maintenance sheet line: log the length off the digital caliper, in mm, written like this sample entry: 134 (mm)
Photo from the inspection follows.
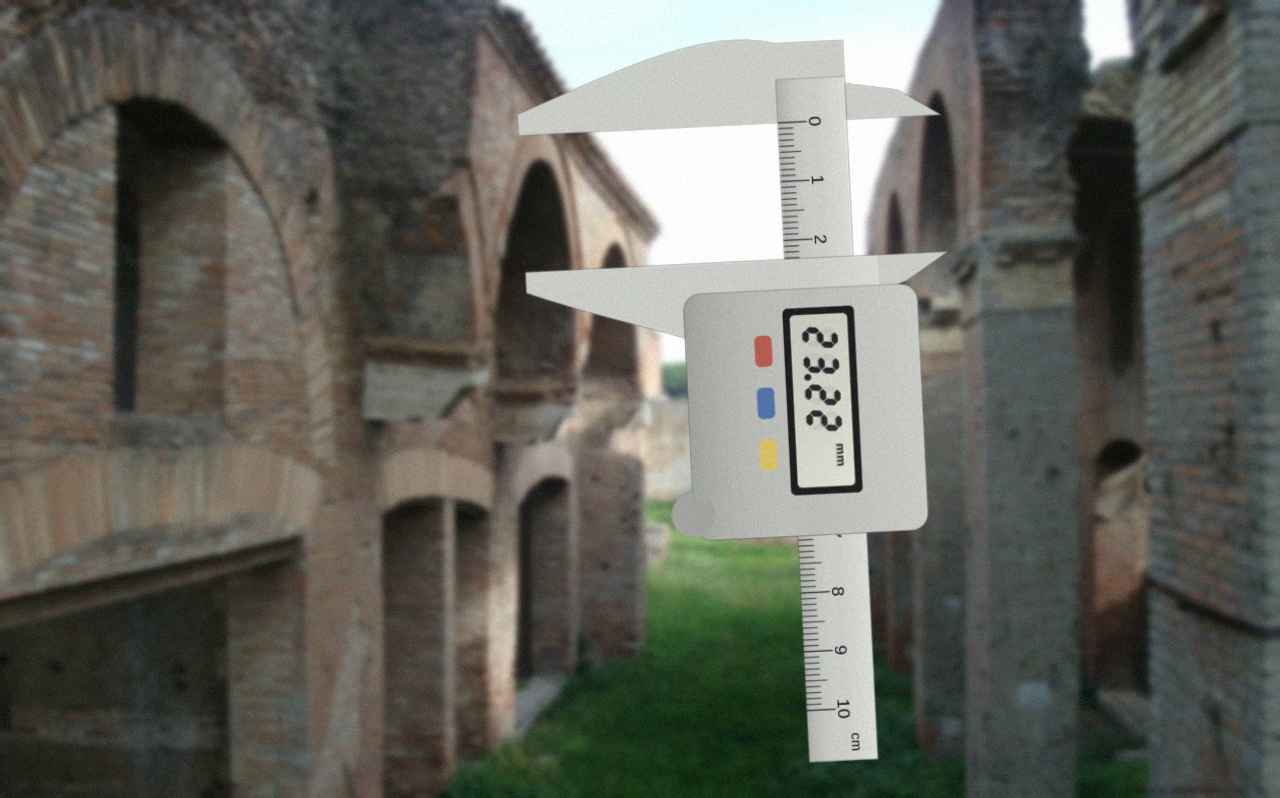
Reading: 23.22 (mm)
